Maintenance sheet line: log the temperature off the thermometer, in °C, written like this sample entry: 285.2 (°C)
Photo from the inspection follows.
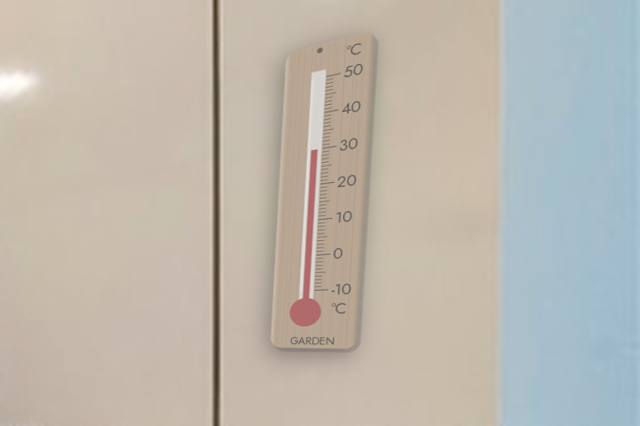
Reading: 30 (°C)
